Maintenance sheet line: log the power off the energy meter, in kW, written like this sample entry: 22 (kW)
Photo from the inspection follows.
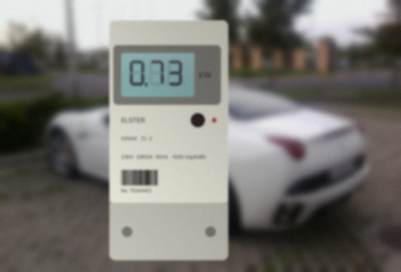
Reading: 0.73 (kW)
